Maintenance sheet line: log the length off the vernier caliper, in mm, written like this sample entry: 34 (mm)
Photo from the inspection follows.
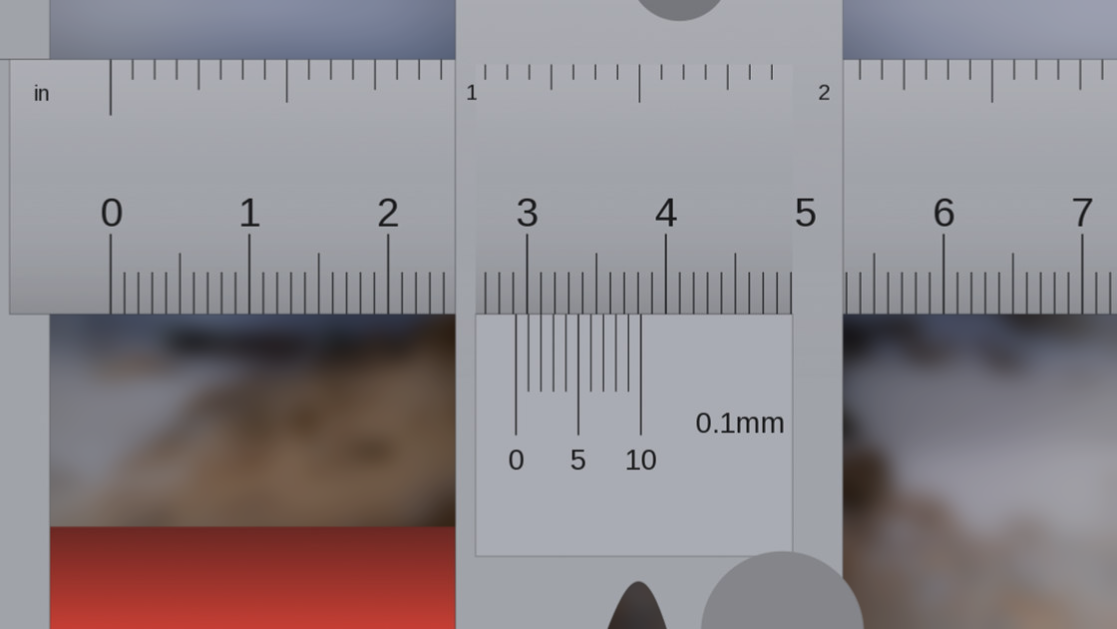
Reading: 29.2 (mm)
